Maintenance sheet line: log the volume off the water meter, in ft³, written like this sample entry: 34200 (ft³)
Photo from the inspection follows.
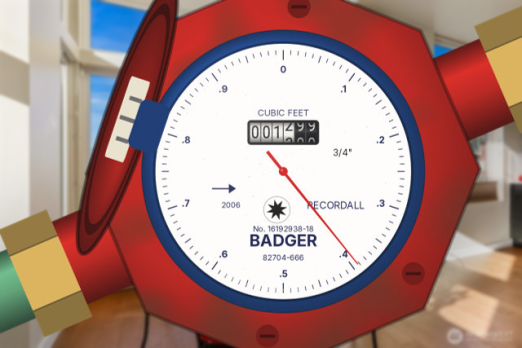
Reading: 1299.39 (ft³)
